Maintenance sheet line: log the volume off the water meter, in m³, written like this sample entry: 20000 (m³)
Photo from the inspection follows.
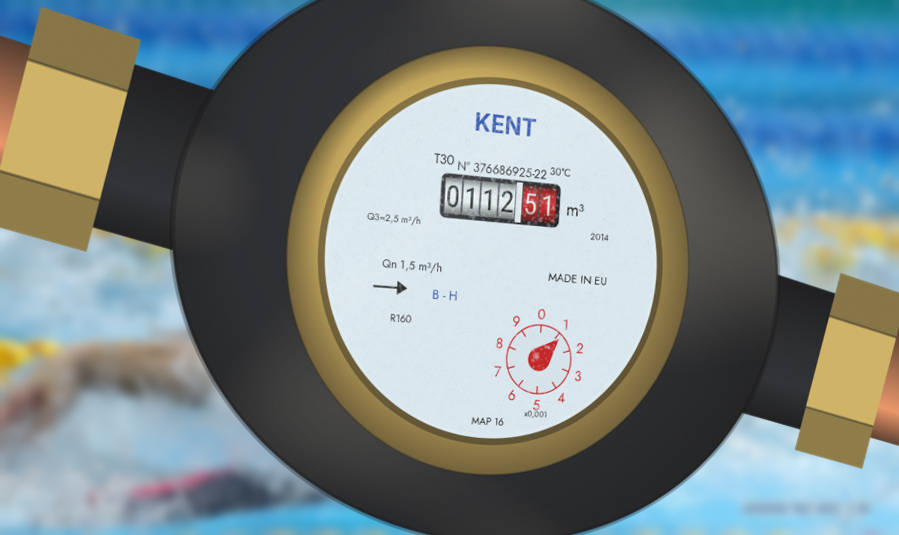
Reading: 112.511 (m³)
